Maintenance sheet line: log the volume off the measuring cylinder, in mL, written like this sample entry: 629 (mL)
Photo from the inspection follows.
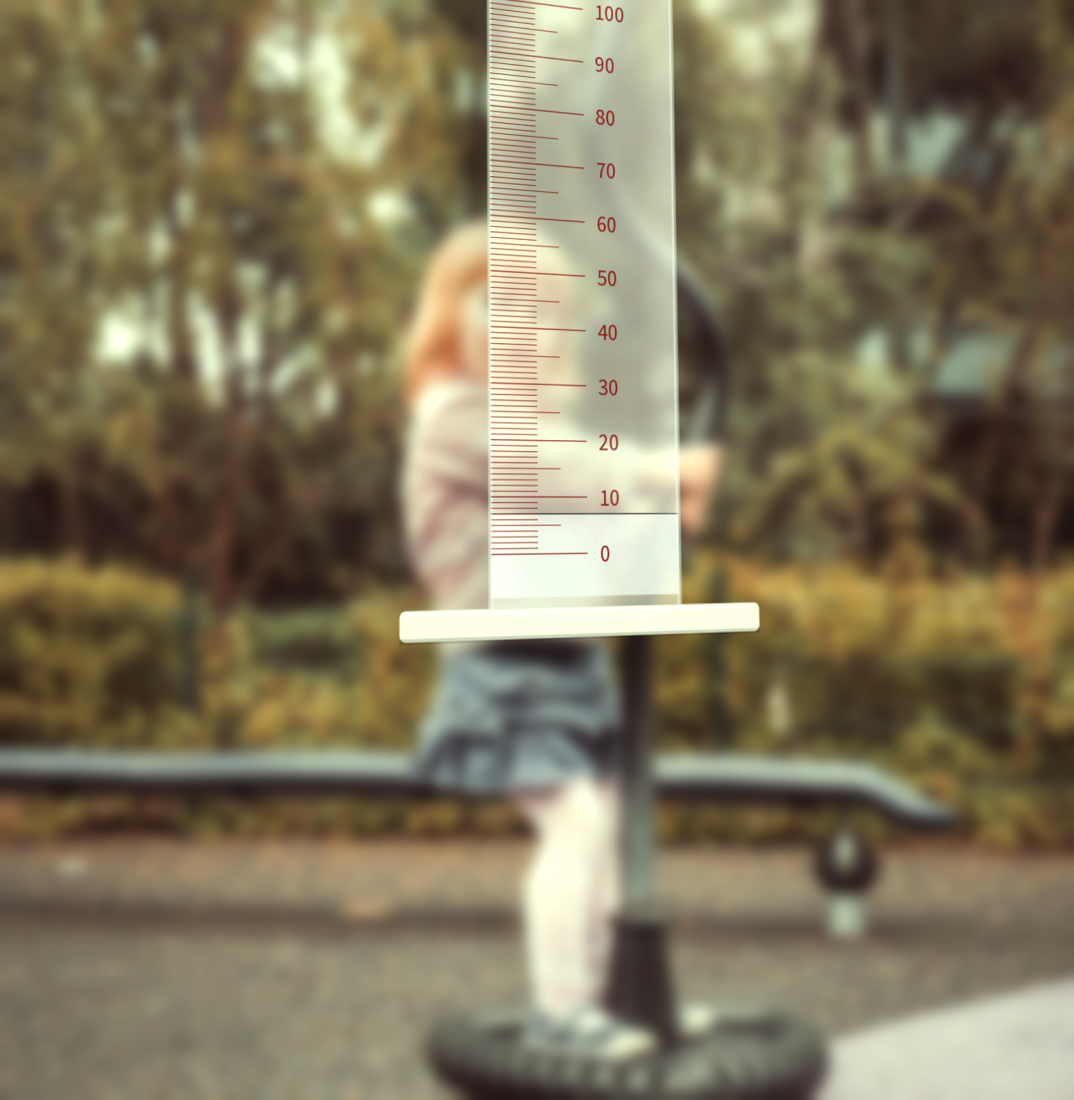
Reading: 7 (mL)
